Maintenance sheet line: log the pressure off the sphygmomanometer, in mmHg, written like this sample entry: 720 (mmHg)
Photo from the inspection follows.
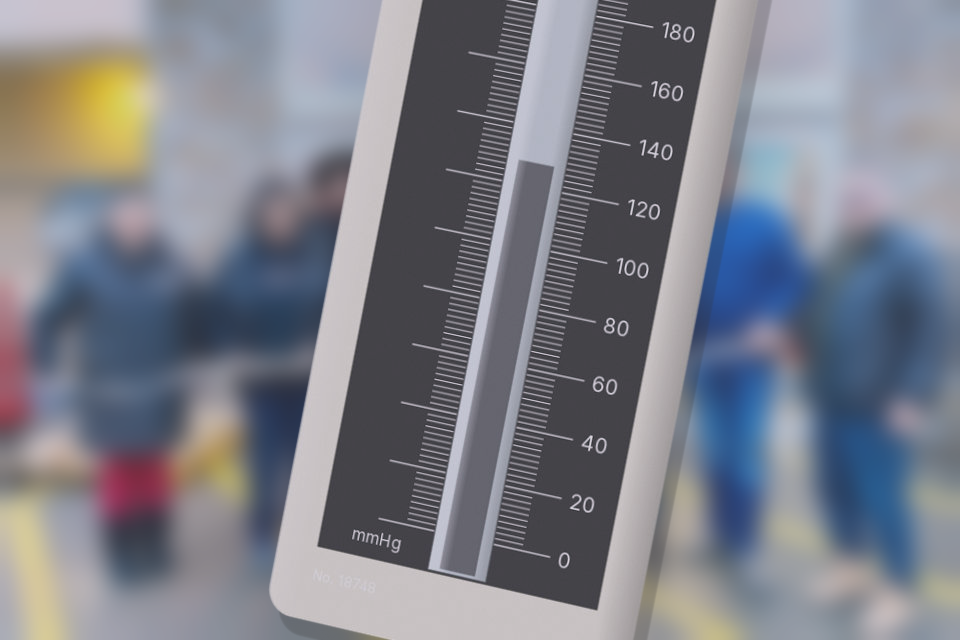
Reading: 128 (mmHg)
